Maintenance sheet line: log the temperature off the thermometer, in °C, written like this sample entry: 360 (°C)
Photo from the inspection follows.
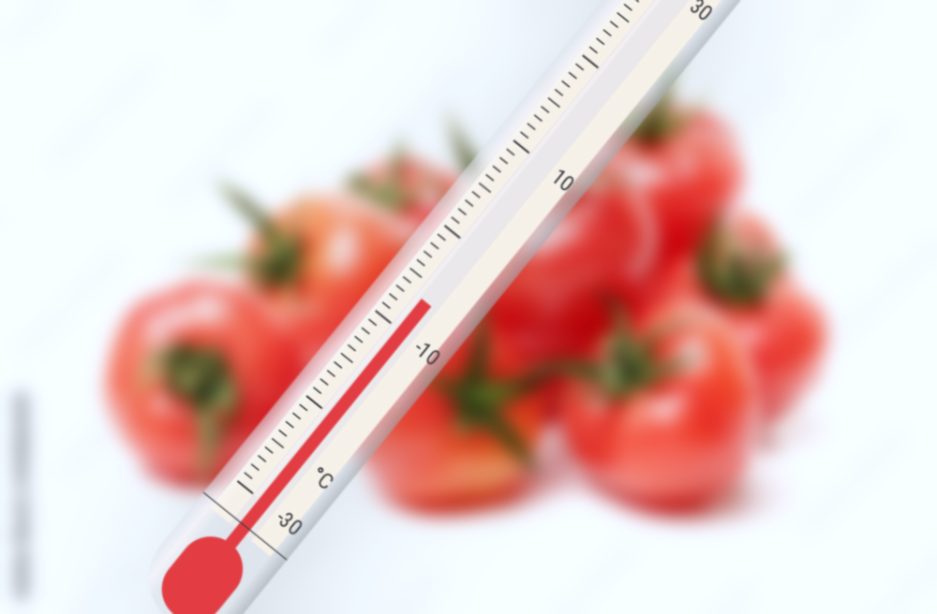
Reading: -6.5 (°C)
